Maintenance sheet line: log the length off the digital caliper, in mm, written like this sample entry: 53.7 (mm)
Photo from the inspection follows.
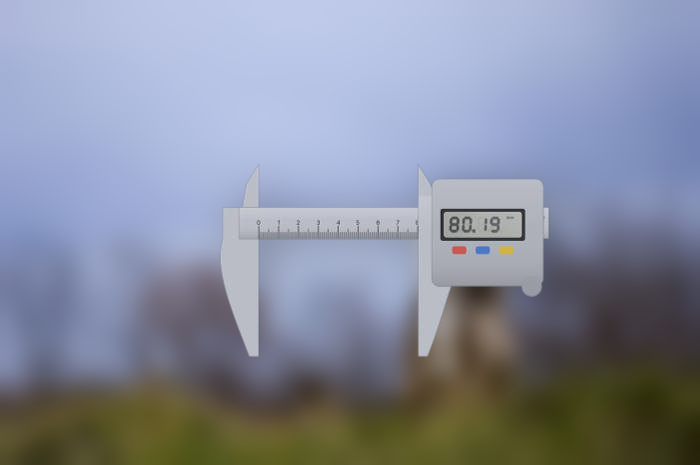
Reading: 80.19 (mm)
